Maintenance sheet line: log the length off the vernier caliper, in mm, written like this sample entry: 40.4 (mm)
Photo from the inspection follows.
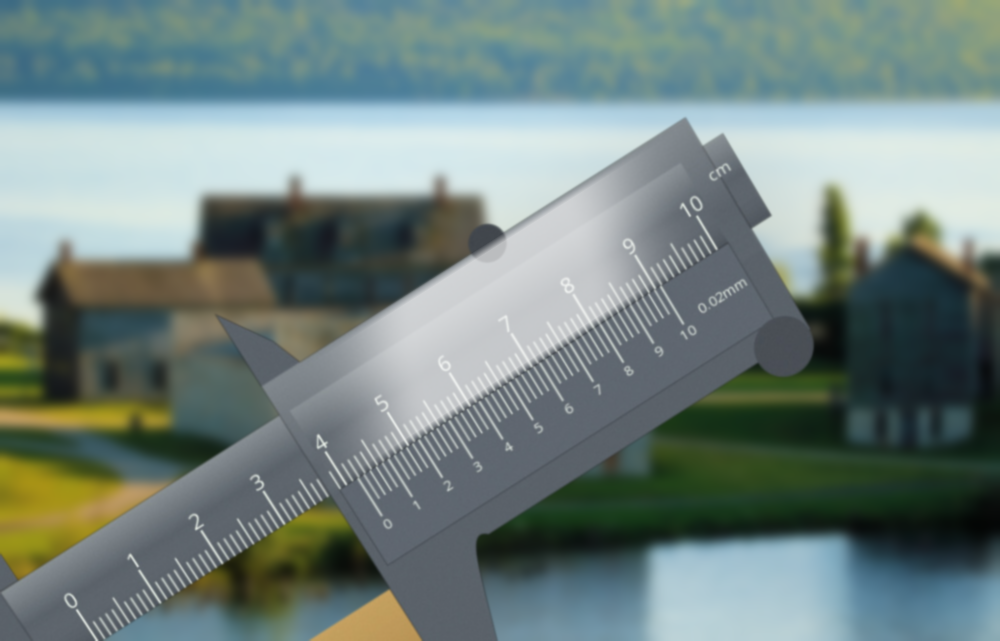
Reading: 41.8 (mm)
